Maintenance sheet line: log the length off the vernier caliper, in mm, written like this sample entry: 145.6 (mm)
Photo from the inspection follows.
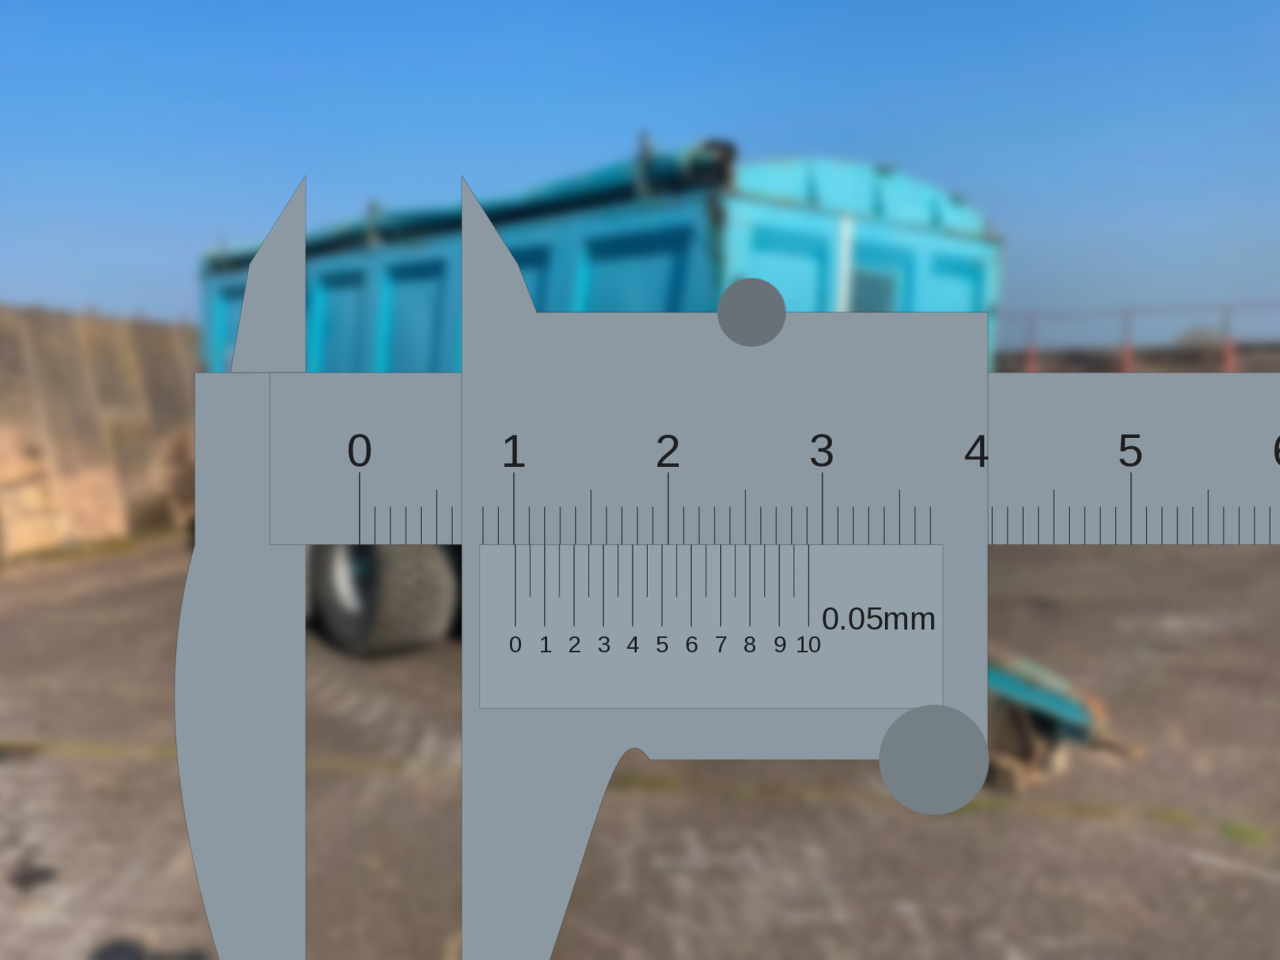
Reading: 10.1 (mm)
